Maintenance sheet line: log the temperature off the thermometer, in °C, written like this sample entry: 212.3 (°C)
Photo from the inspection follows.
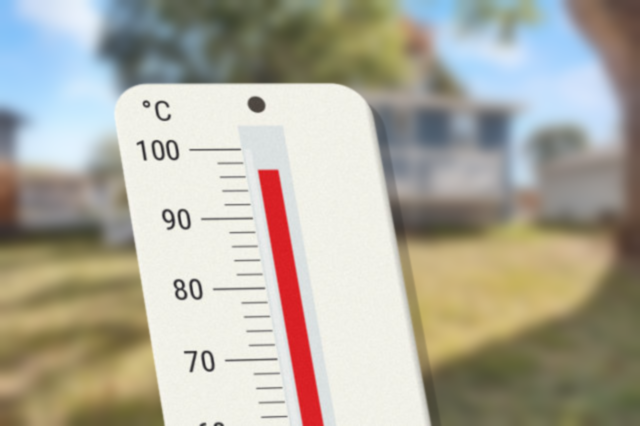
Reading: 97 (°C)
